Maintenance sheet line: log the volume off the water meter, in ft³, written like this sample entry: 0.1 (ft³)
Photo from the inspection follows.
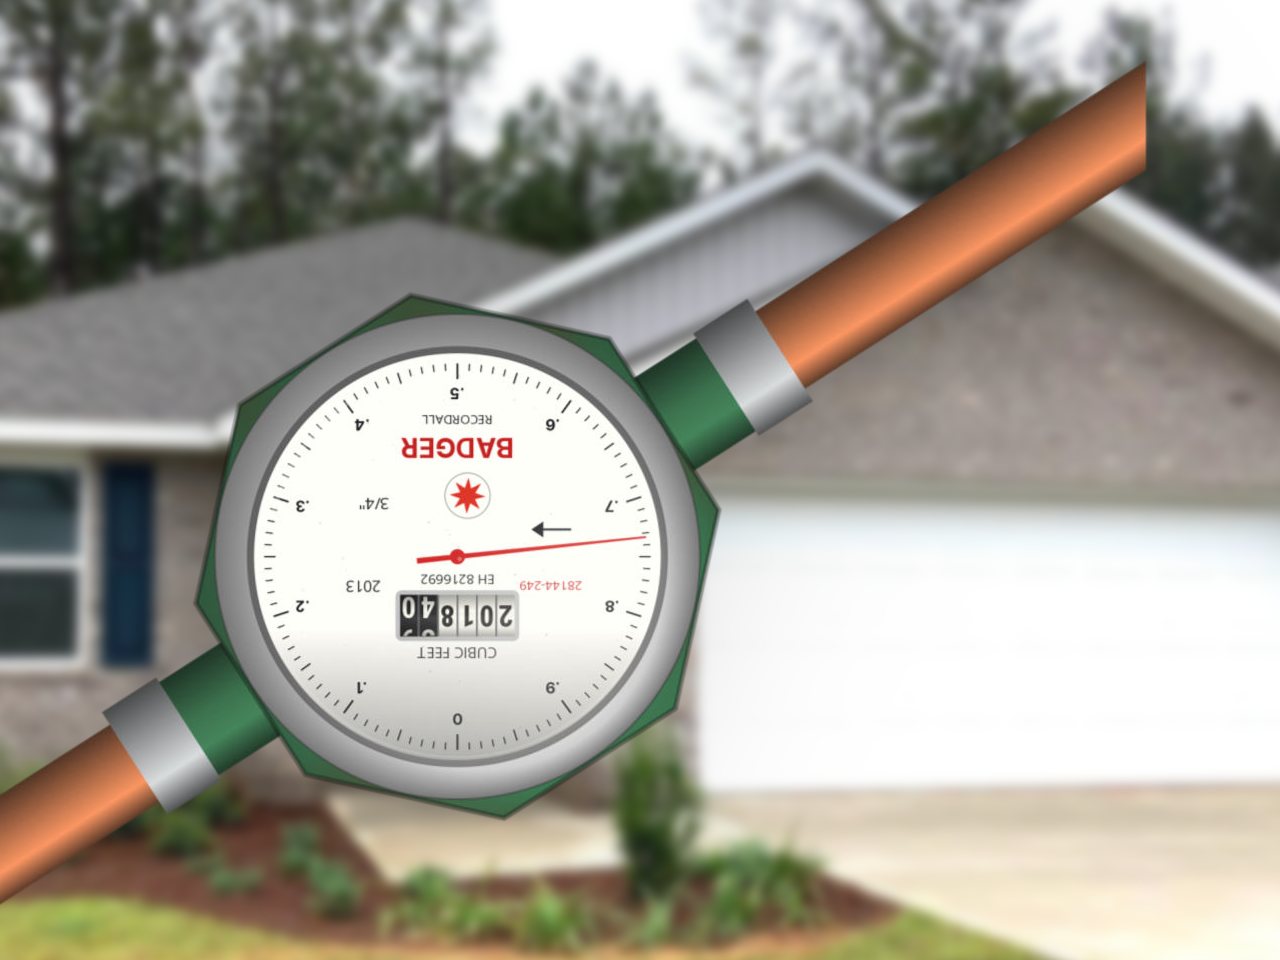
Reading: 201839.73 (ft³)
